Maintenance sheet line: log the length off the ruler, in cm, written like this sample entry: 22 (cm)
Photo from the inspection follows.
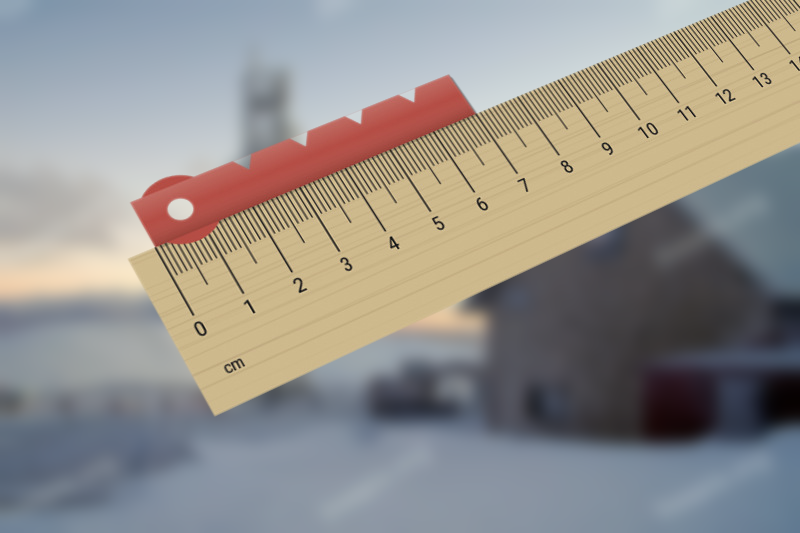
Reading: 7 (cm)
